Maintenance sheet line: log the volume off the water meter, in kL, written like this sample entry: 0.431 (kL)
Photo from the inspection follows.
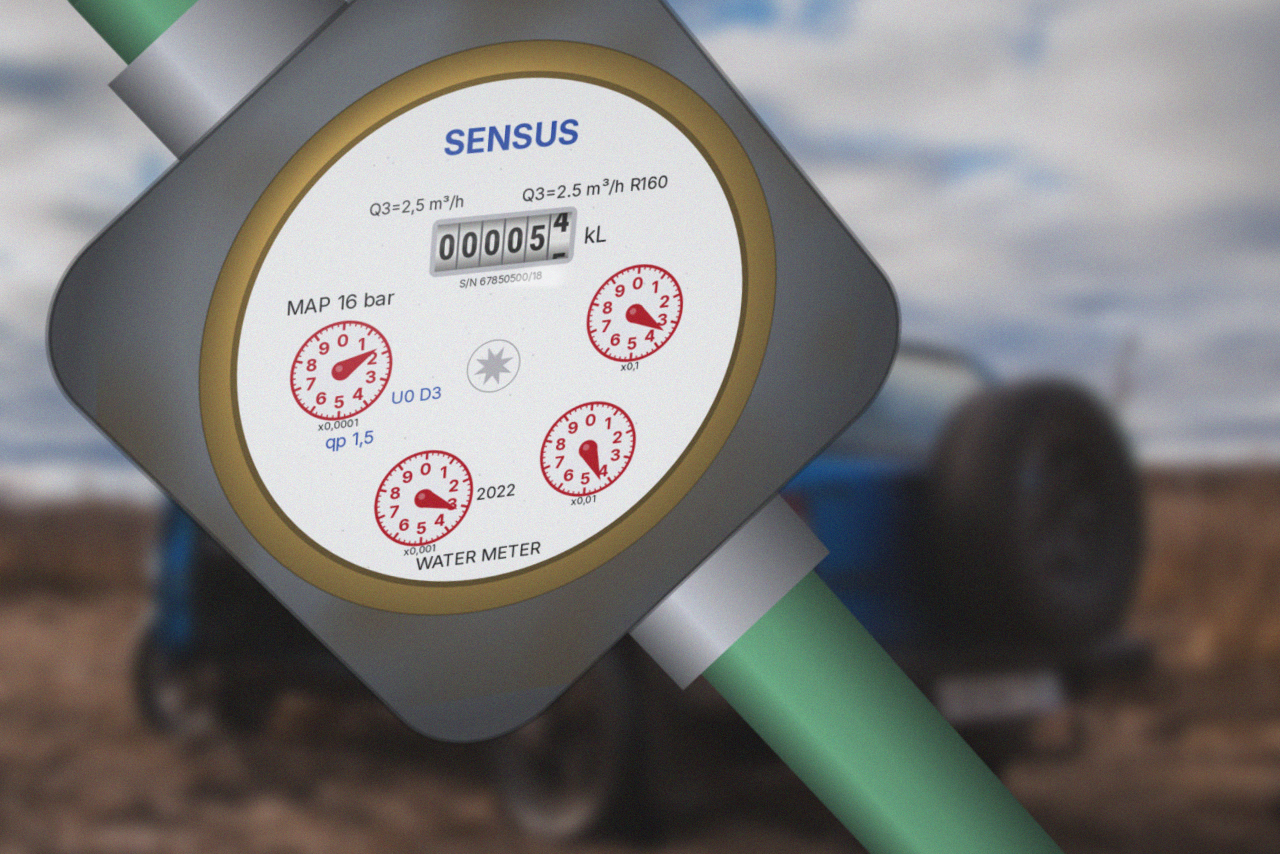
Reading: 54.3431 (kL)
